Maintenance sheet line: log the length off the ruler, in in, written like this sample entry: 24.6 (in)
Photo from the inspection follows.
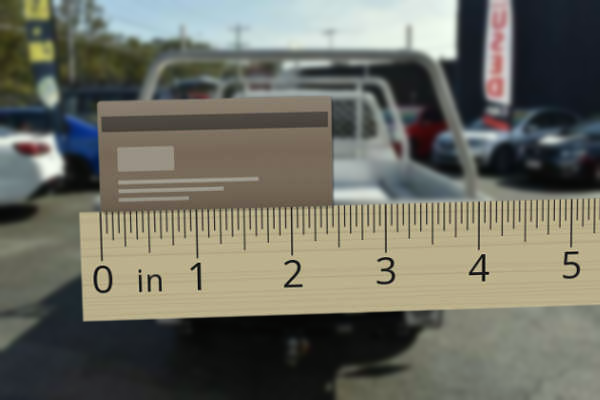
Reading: 2.4375 (in)
